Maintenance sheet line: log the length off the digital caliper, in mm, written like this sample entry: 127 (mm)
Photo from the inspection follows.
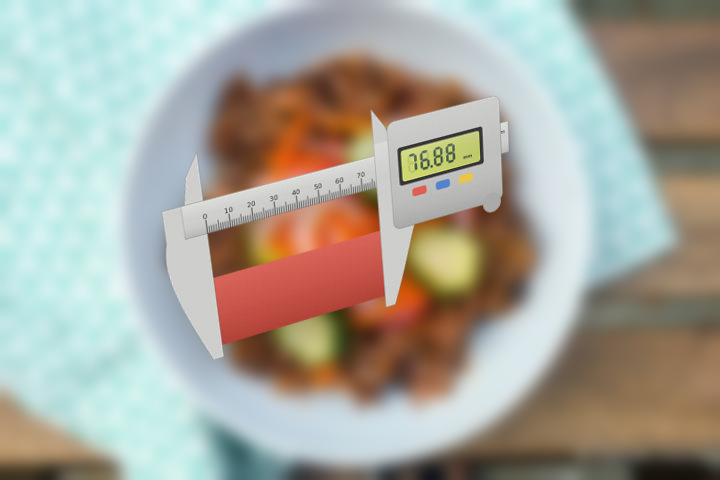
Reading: 76.88 (mm)
